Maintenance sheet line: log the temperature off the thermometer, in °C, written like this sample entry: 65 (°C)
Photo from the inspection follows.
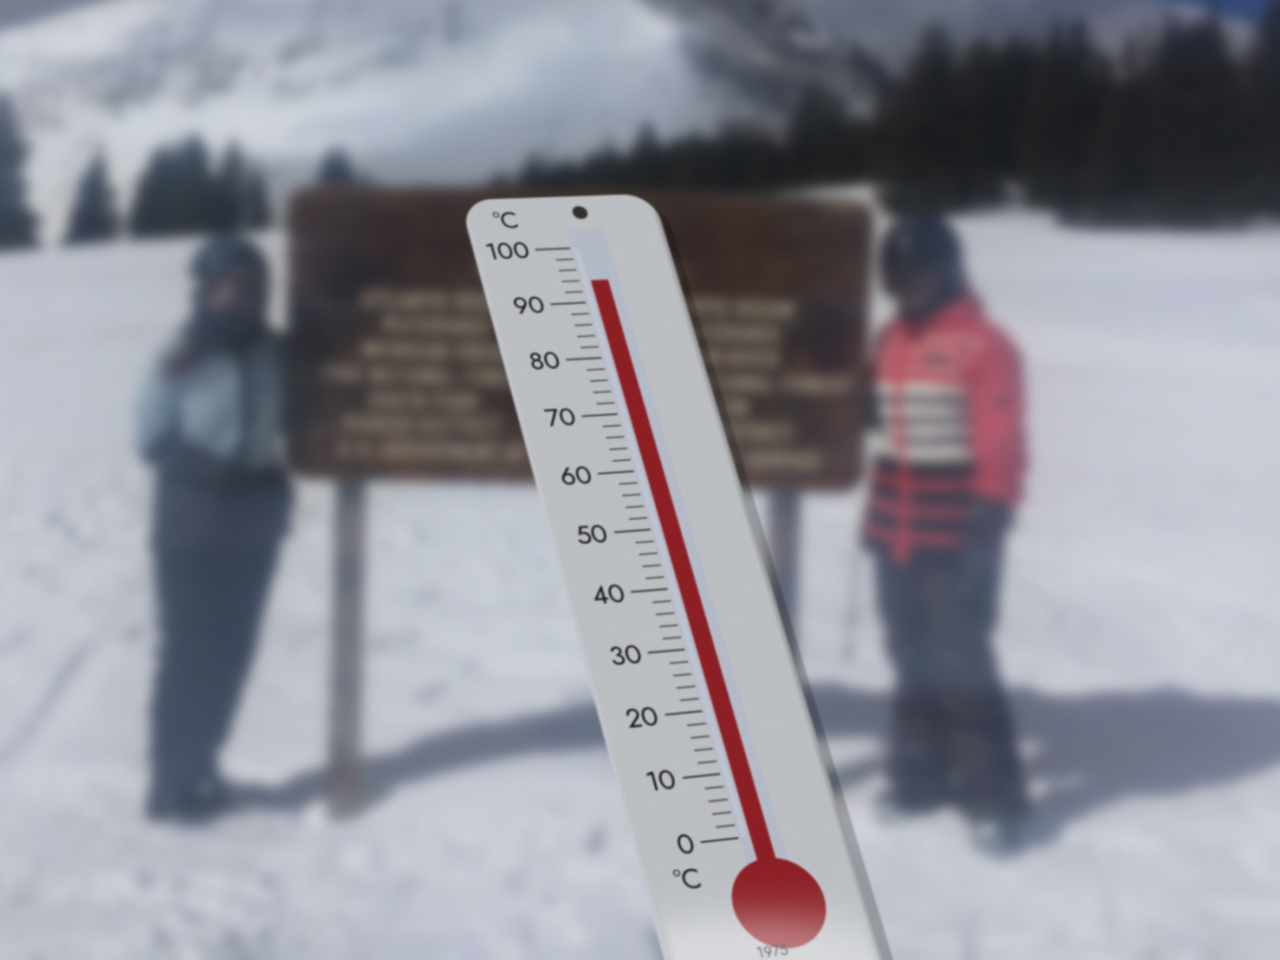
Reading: 94 (°C)
